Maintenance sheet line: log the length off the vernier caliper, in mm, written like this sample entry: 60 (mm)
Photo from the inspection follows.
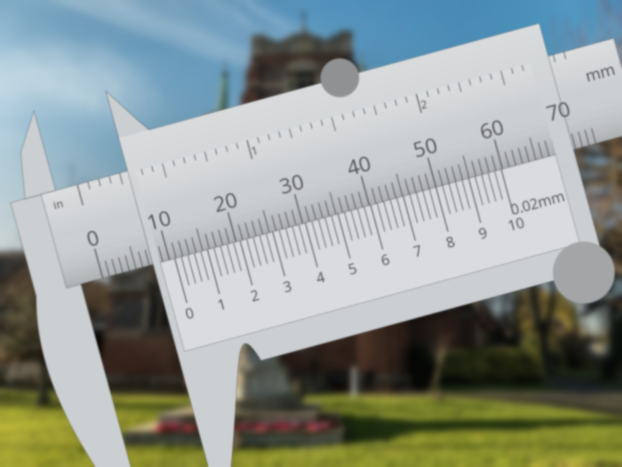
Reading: 10.8 (mm)
